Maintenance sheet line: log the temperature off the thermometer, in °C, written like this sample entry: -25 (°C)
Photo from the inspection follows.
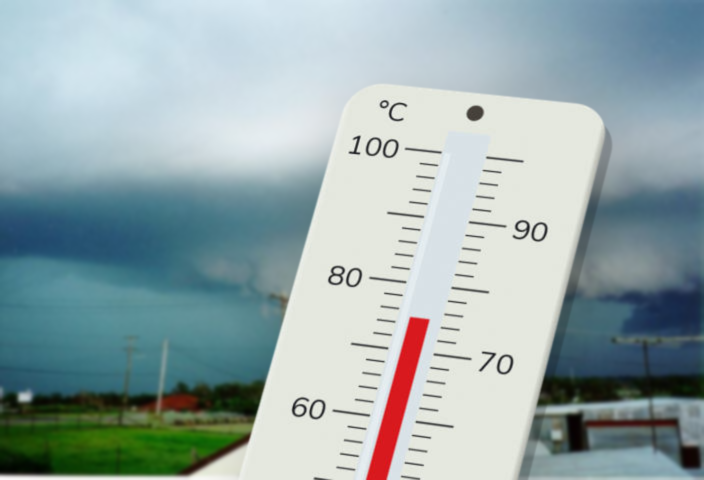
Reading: 75 (°C)
